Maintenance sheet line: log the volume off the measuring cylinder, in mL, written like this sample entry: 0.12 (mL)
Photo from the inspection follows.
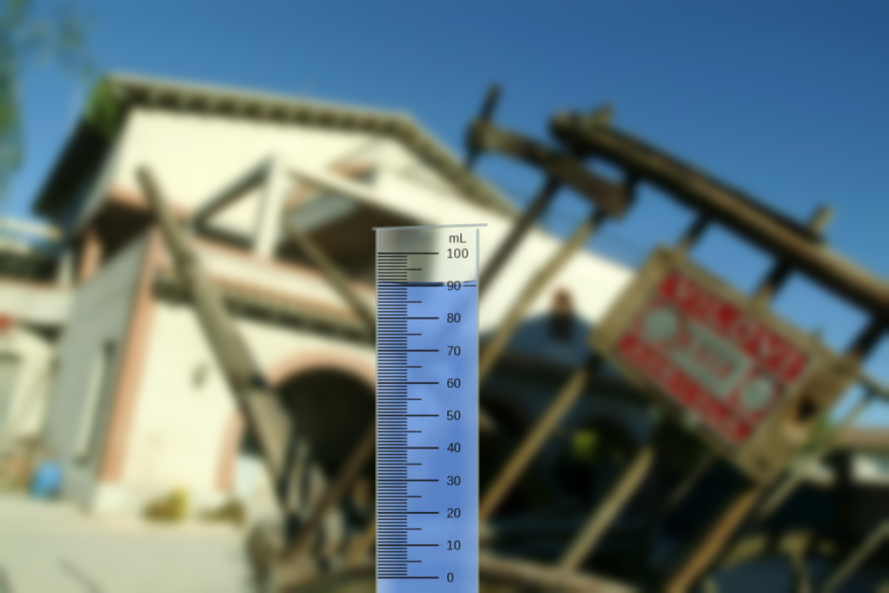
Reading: 90 (mL)
